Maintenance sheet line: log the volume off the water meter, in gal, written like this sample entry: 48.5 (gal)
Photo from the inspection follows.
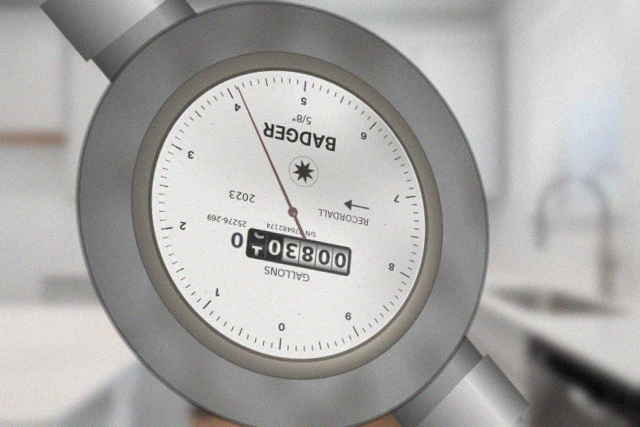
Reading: 83014.1 (gal)
